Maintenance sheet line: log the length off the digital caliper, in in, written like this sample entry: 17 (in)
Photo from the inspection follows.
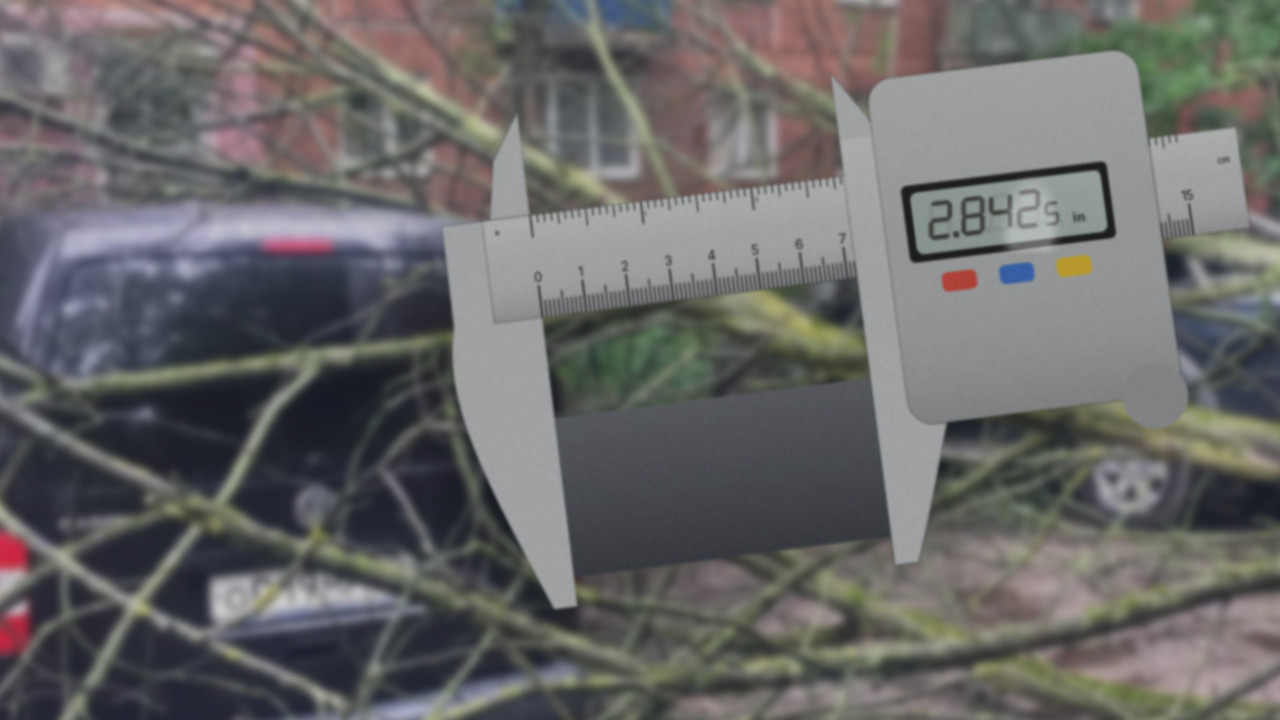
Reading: 2.8425 (in)
